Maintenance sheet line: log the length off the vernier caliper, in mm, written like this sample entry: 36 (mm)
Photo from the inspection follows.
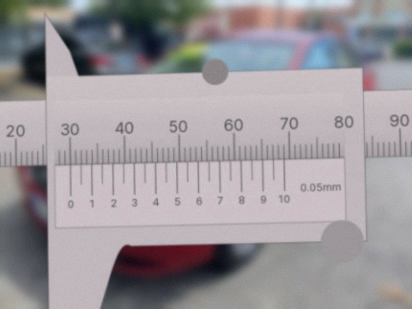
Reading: 30.0 (mm)
